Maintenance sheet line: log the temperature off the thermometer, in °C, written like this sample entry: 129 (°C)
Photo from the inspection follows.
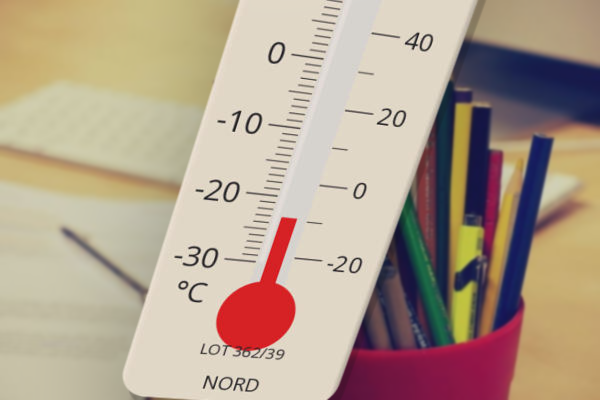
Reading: -23 (°C)
